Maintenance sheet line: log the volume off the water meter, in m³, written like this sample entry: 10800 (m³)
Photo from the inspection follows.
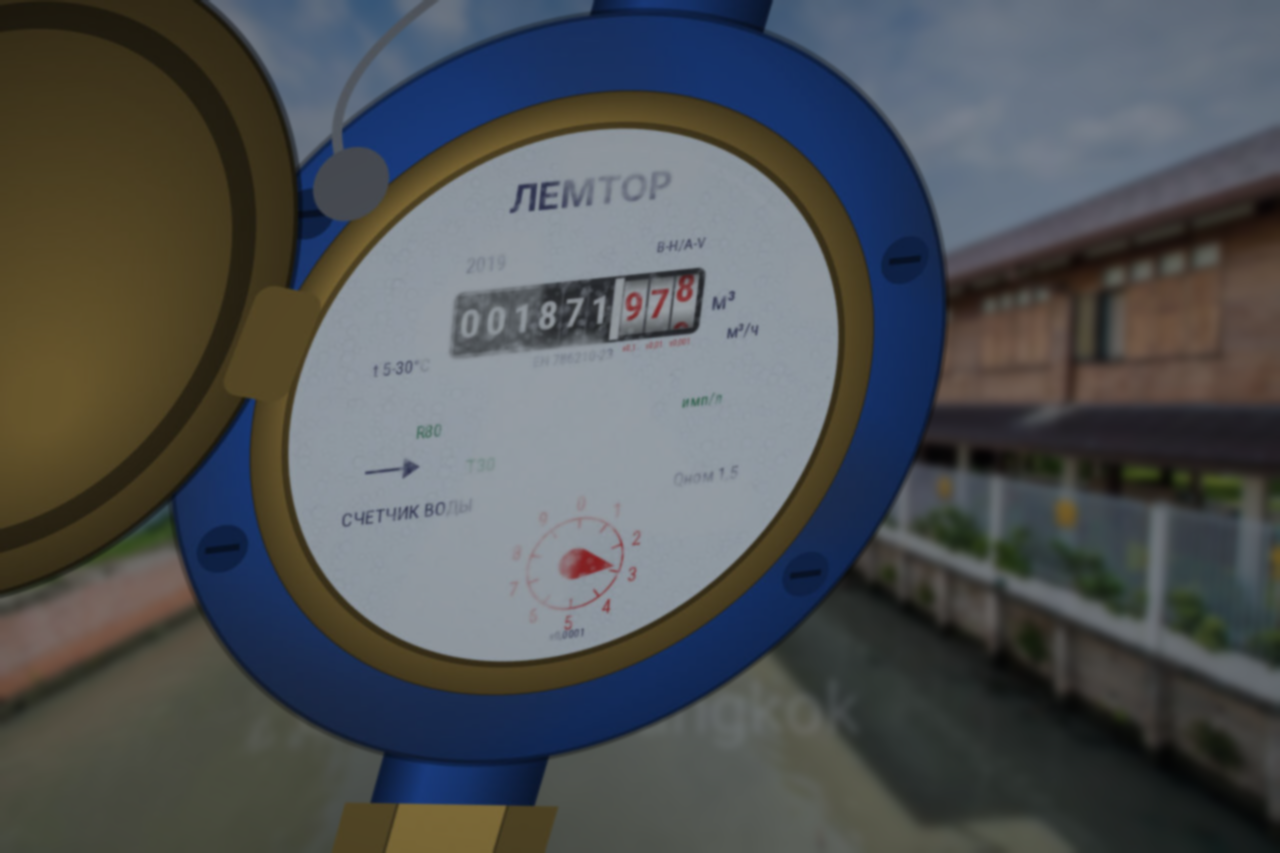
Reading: 1871.9782 (m³)
